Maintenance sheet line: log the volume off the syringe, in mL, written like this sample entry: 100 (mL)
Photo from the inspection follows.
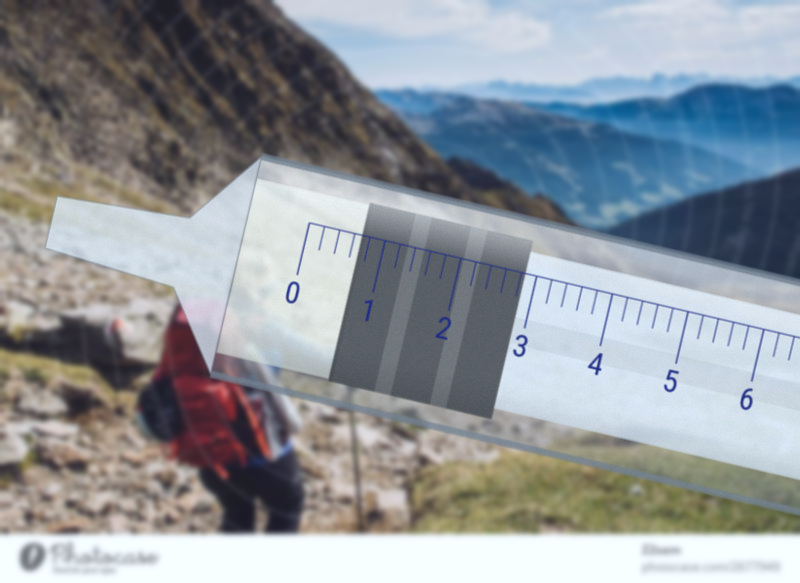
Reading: 0.7 (mL)
